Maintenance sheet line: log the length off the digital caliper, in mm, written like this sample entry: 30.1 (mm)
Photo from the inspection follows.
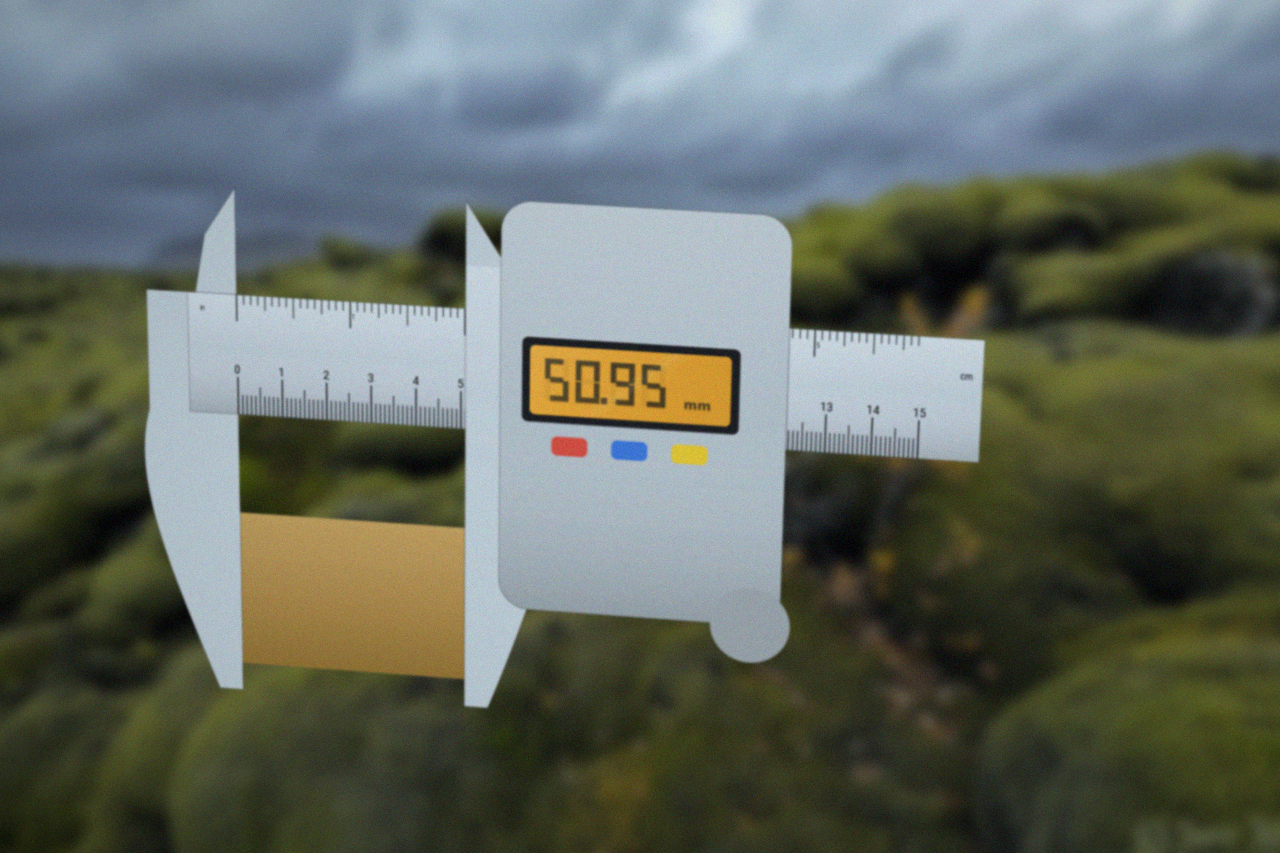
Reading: 50.95 (mm)
